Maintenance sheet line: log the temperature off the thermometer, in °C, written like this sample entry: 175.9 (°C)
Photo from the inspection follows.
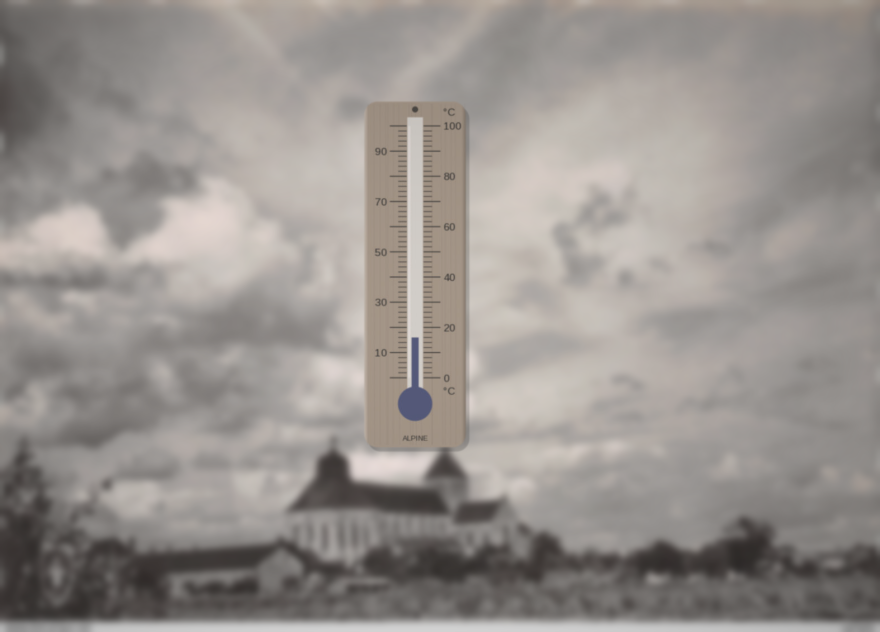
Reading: 16 (°C)
